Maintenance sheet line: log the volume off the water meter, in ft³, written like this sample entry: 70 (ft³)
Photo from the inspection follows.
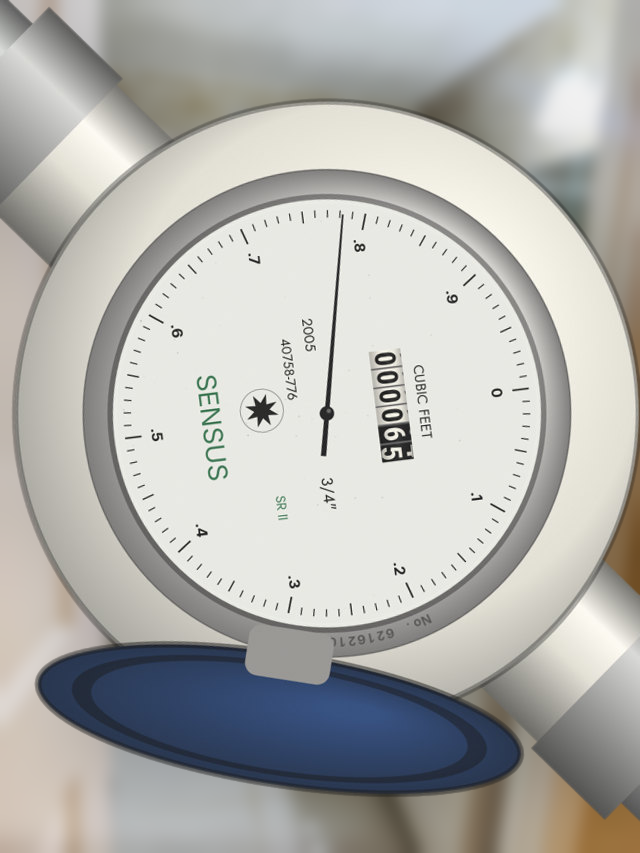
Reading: 64.78 (ft³)
